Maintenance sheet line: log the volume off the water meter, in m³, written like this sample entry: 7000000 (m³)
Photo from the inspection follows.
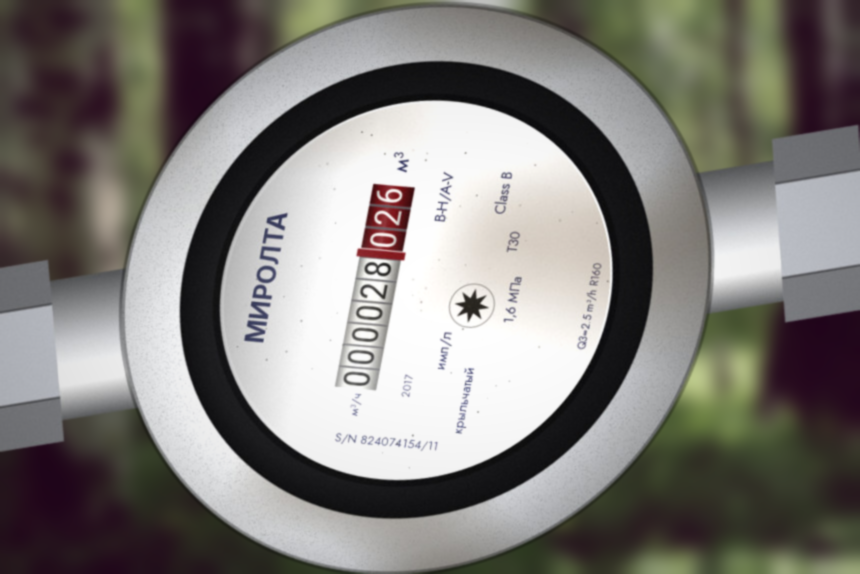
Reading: 28.026 (m³)
